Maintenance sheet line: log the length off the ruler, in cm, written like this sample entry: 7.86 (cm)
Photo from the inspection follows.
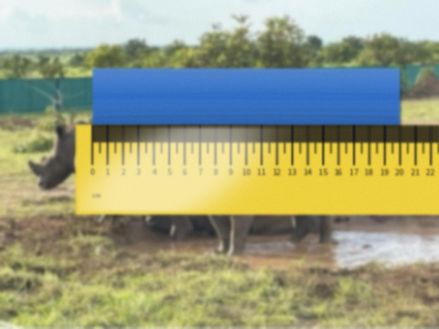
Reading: 20 (cm)
